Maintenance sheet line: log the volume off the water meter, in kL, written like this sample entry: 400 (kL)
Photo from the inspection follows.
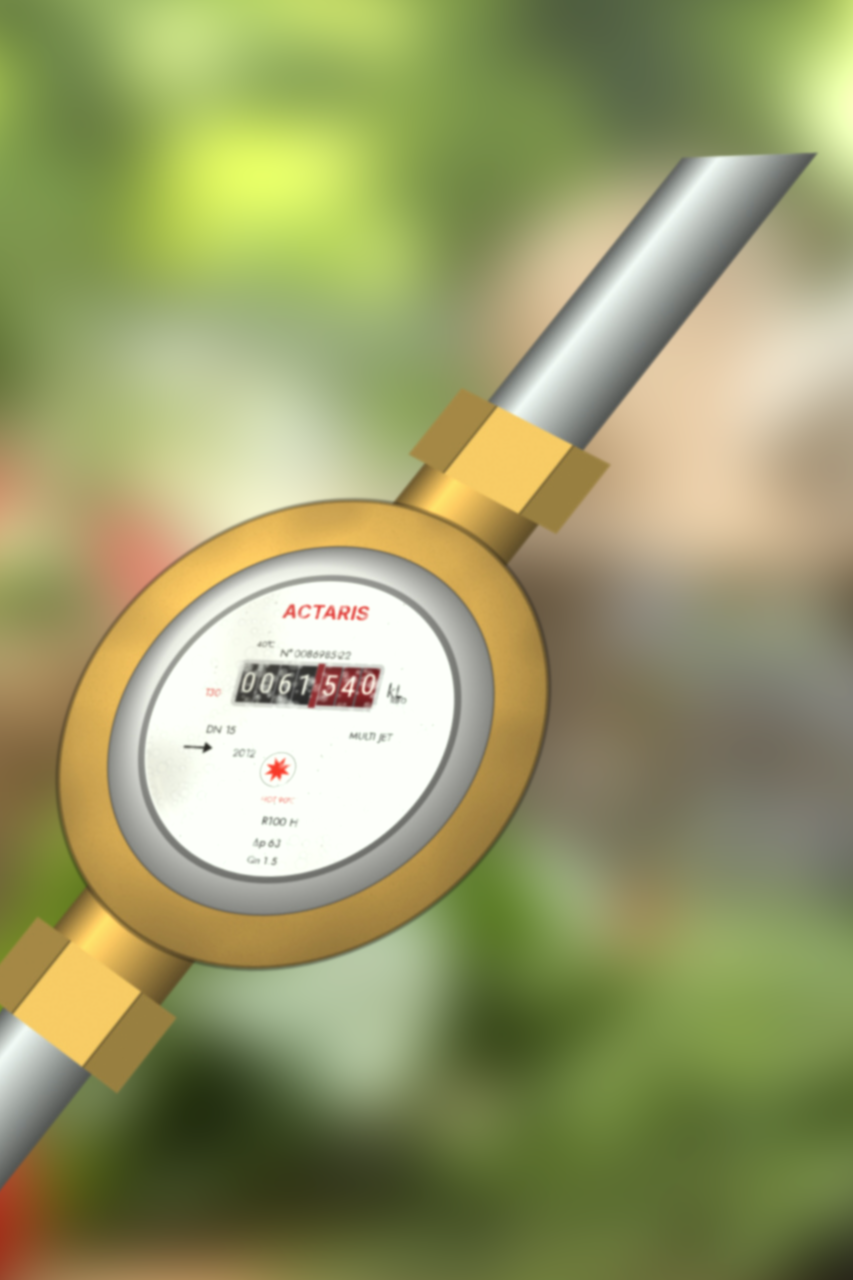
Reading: 61.540 (kL)
